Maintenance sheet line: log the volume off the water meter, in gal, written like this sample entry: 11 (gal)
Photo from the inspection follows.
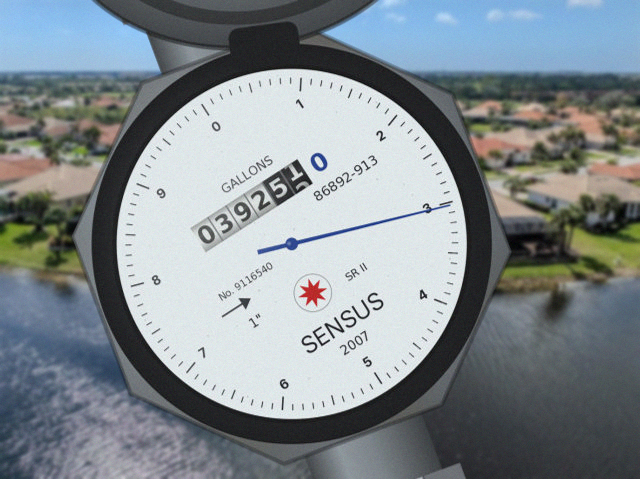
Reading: 392513.0 (gal)
